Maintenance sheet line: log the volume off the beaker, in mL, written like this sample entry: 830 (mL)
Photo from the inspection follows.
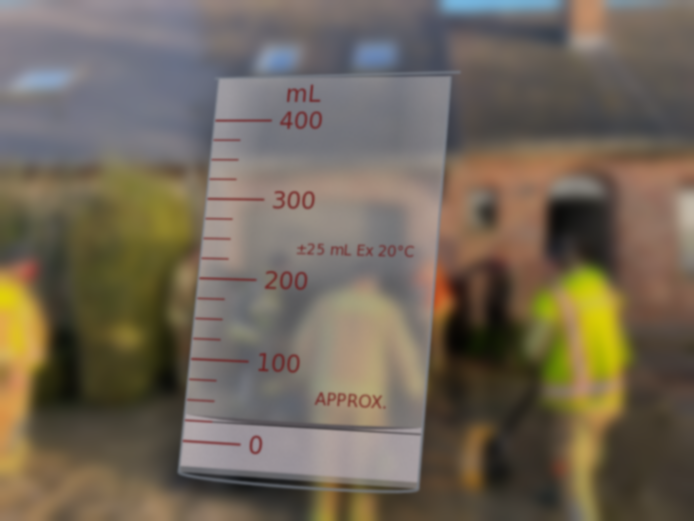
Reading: 25 (mL)
